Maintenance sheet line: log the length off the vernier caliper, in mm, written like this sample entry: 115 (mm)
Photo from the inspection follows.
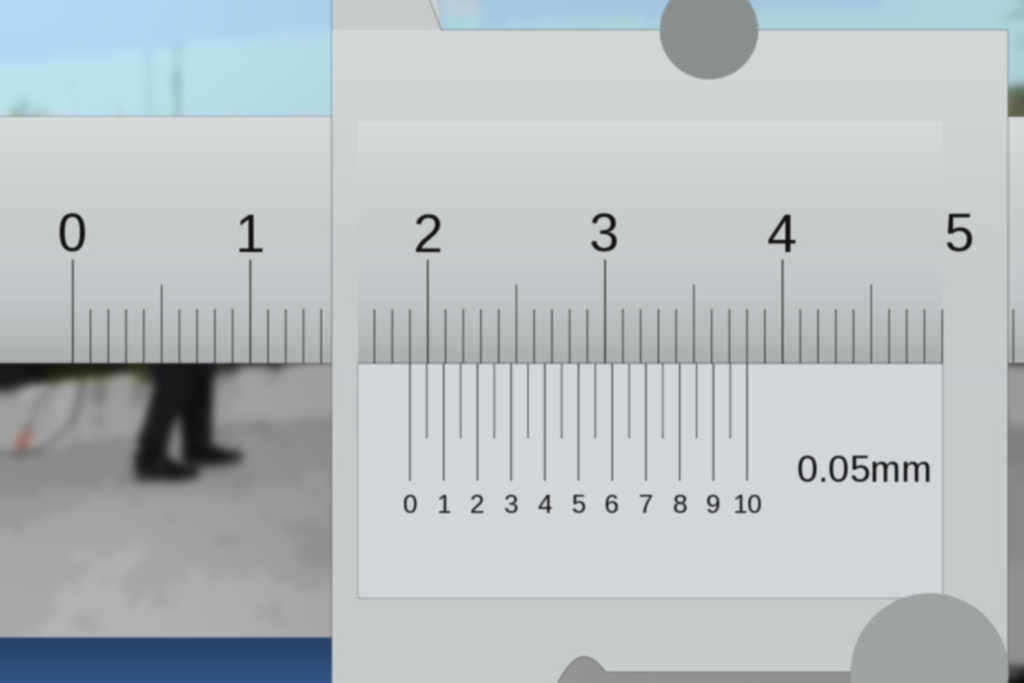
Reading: 19.0 (mm)
